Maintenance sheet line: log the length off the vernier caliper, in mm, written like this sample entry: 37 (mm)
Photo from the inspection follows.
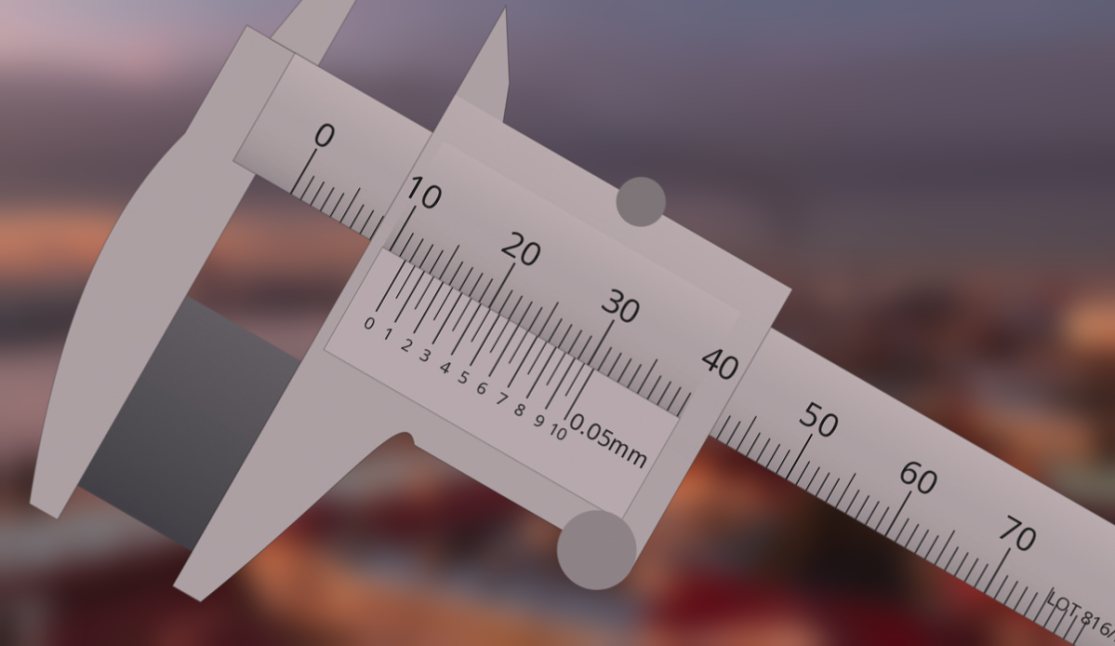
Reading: 11.6 (mm)
